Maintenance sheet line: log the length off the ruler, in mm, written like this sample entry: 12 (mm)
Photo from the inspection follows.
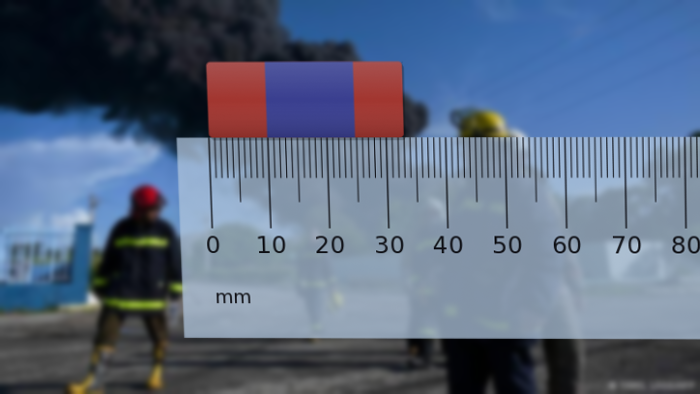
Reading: 33 (mm)
